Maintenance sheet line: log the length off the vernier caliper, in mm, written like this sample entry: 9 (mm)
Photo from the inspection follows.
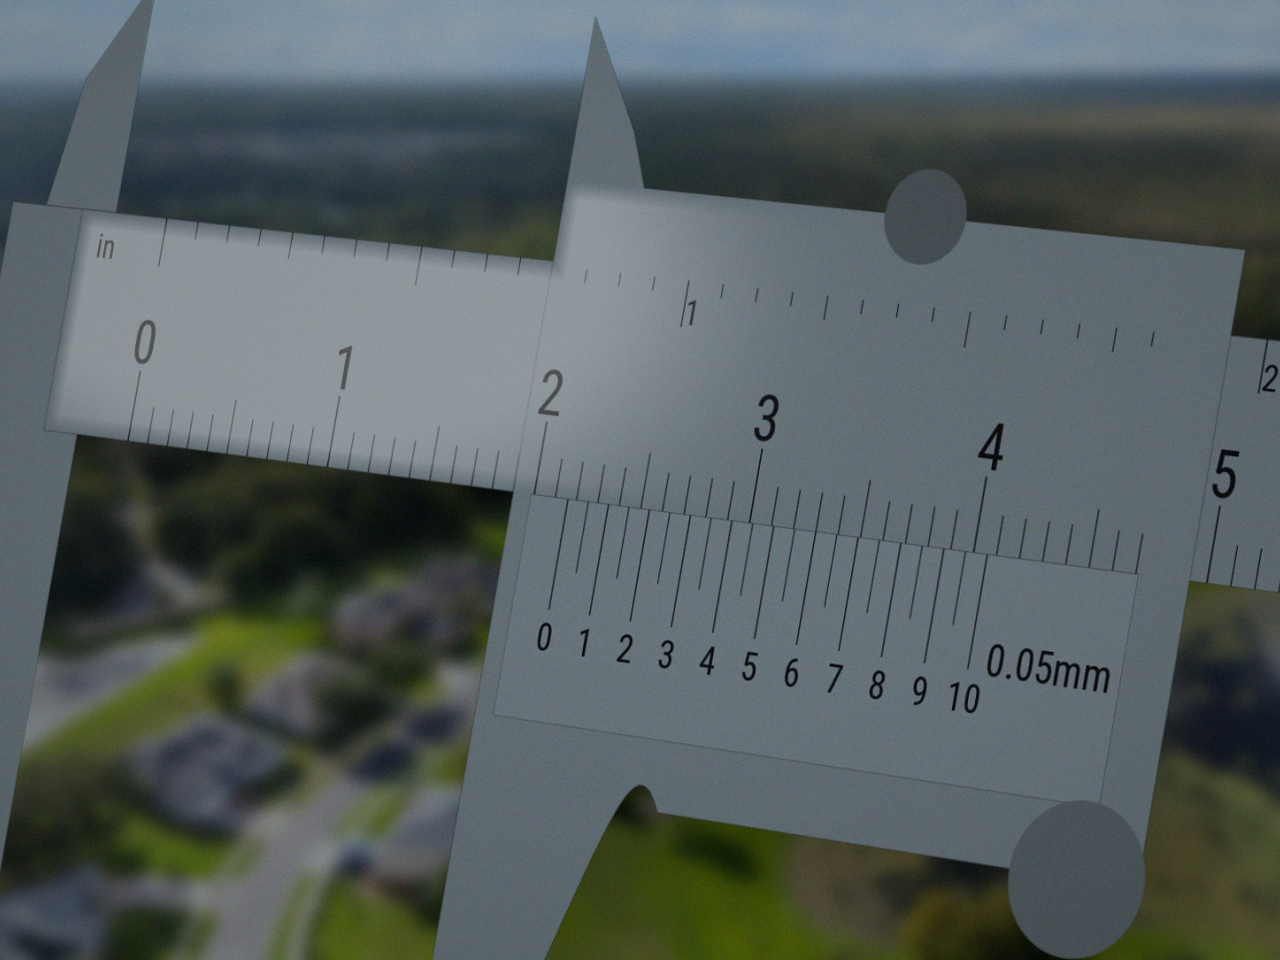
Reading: 21.6 (mm)
